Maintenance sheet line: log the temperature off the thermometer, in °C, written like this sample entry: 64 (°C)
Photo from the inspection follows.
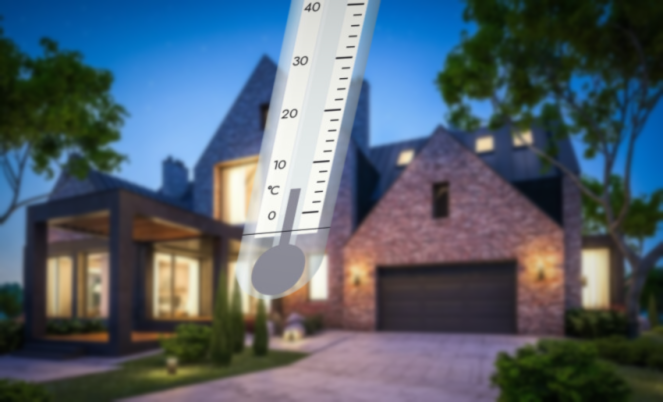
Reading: 5 (°C)
